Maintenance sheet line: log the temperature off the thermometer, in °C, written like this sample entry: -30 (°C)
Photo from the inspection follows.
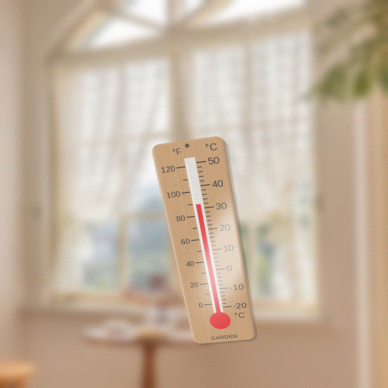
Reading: 32 (°C)
